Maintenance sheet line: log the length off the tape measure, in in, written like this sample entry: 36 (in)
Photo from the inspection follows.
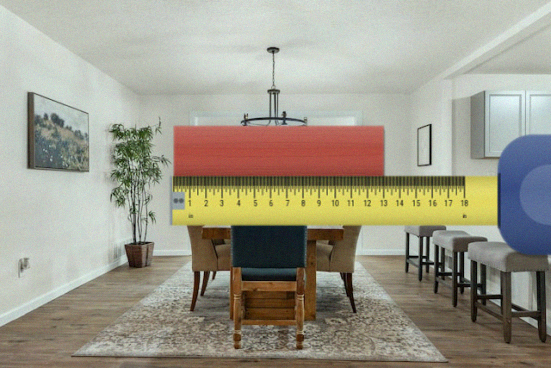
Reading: 13 (in)
